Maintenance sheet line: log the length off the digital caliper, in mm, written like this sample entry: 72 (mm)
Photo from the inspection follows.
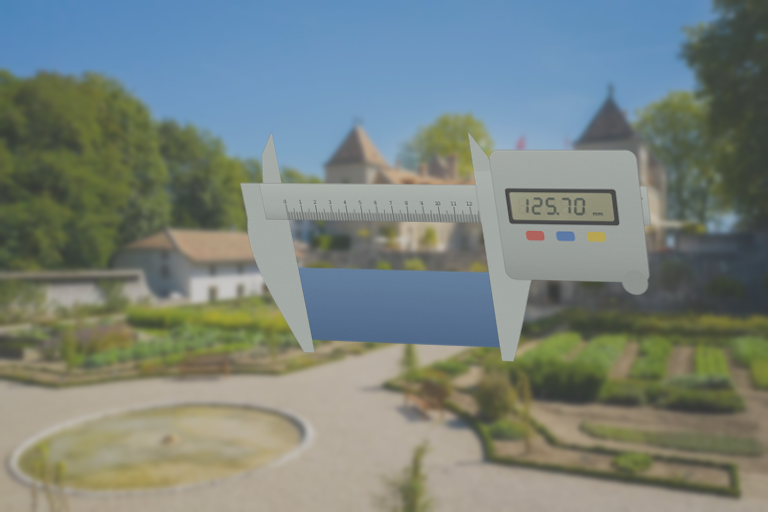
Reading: 125.70 (mm)
